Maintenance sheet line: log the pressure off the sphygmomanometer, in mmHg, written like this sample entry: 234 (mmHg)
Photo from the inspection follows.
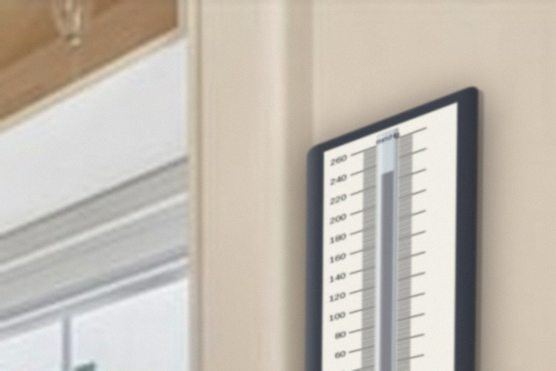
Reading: 230 (mmHg)
